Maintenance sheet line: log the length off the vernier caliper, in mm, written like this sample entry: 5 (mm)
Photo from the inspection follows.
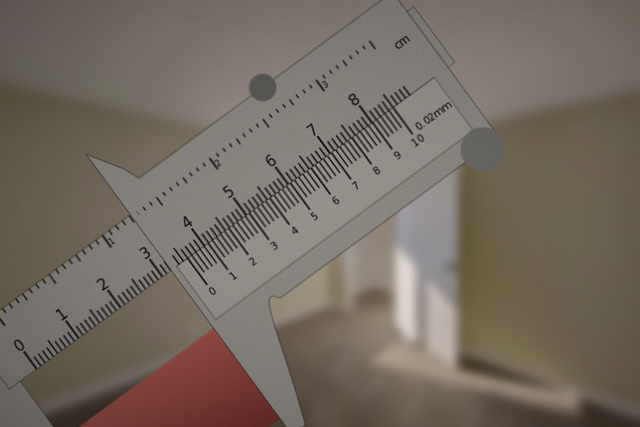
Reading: 36.0 (mm)
